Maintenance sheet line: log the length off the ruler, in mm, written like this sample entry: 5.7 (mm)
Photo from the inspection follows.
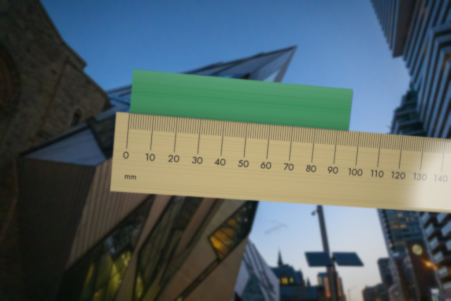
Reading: 95 (mm)
